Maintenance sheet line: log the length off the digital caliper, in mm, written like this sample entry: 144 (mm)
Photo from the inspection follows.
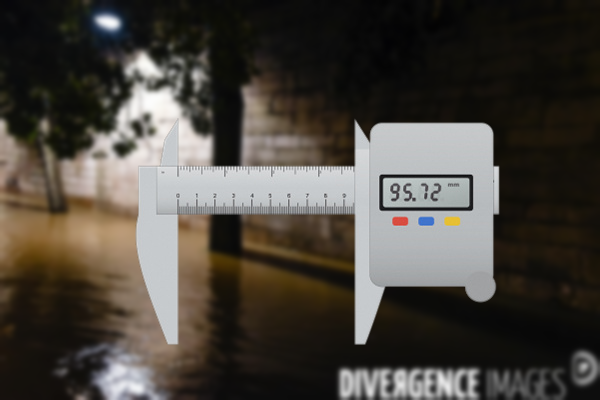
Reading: 95.72 (mm)
